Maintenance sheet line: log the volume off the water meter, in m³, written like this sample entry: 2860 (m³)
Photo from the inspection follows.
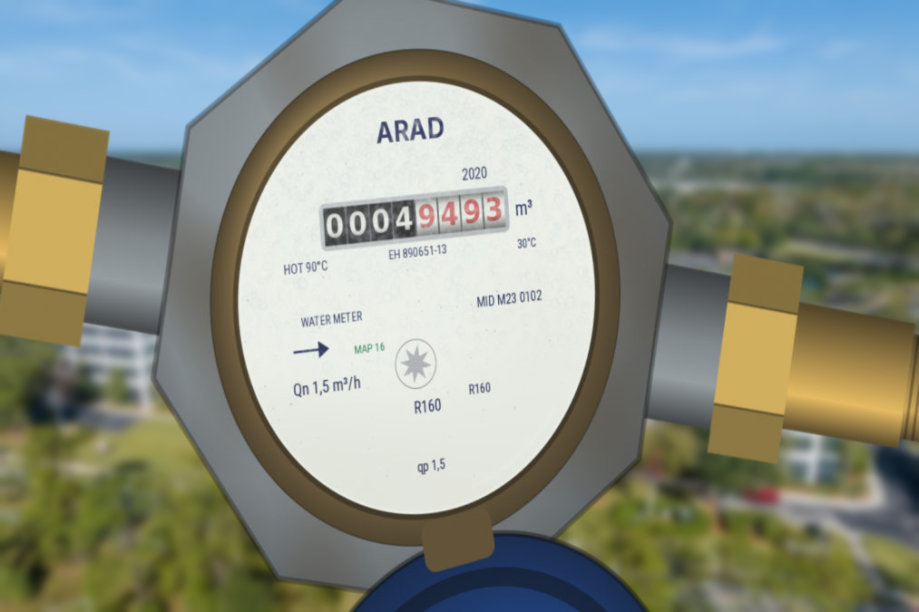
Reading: 4.9493 (m³)
